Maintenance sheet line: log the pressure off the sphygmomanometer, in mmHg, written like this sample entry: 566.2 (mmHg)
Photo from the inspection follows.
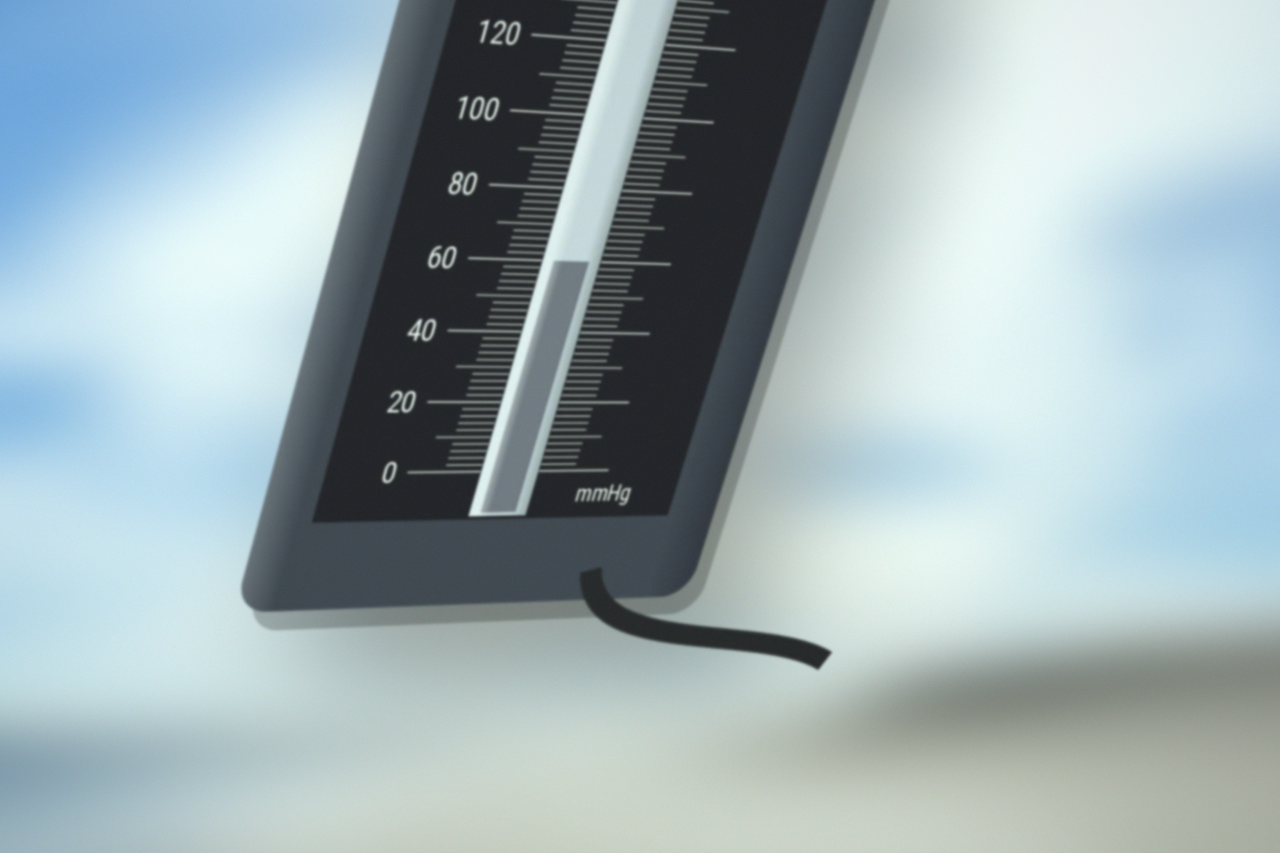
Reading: 60 (mmHg)
